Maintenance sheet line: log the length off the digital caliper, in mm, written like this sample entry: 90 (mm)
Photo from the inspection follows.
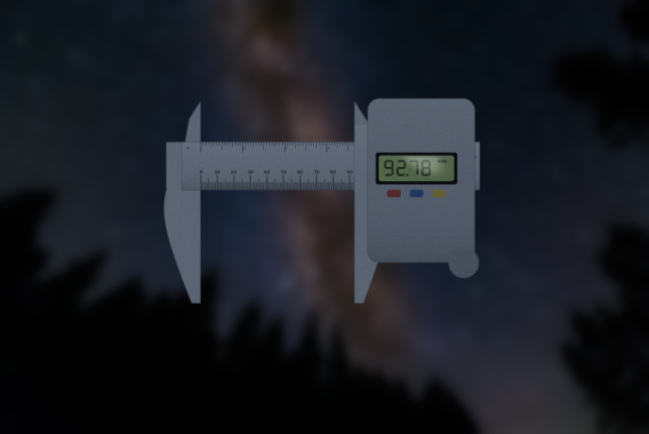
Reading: 92.78 (mm)
